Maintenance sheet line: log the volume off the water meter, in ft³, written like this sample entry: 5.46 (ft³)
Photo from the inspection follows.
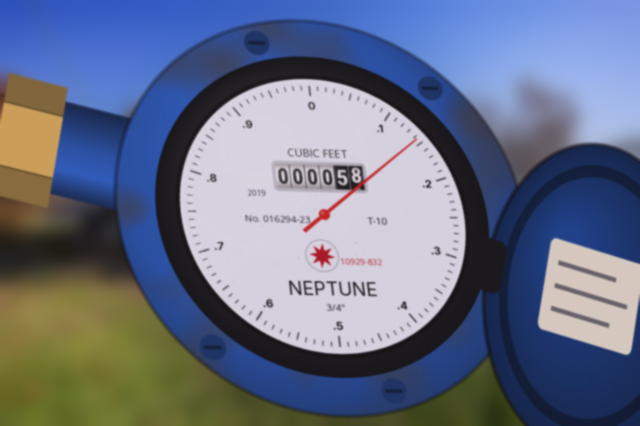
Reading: 58.14 (ft³)
